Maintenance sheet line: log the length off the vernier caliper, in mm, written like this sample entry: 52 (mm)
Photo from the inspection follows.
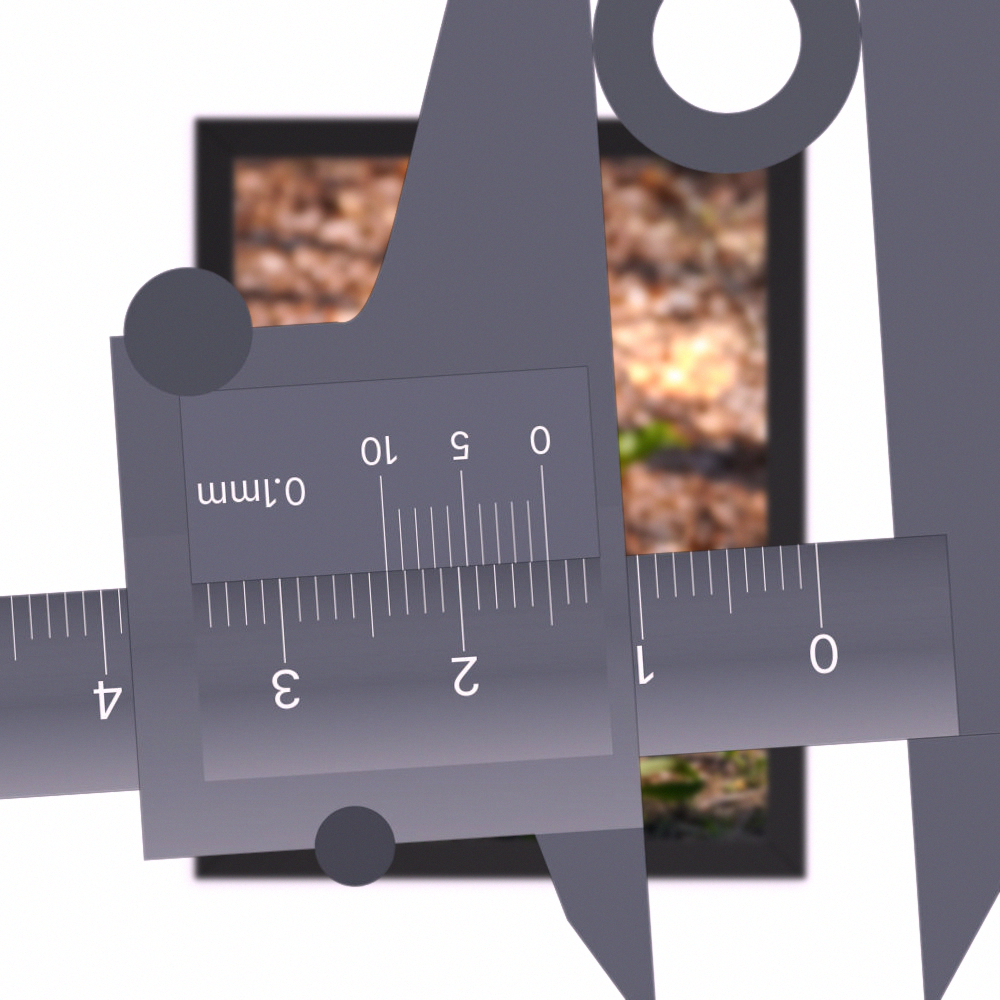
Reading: 15.0 (mm)
